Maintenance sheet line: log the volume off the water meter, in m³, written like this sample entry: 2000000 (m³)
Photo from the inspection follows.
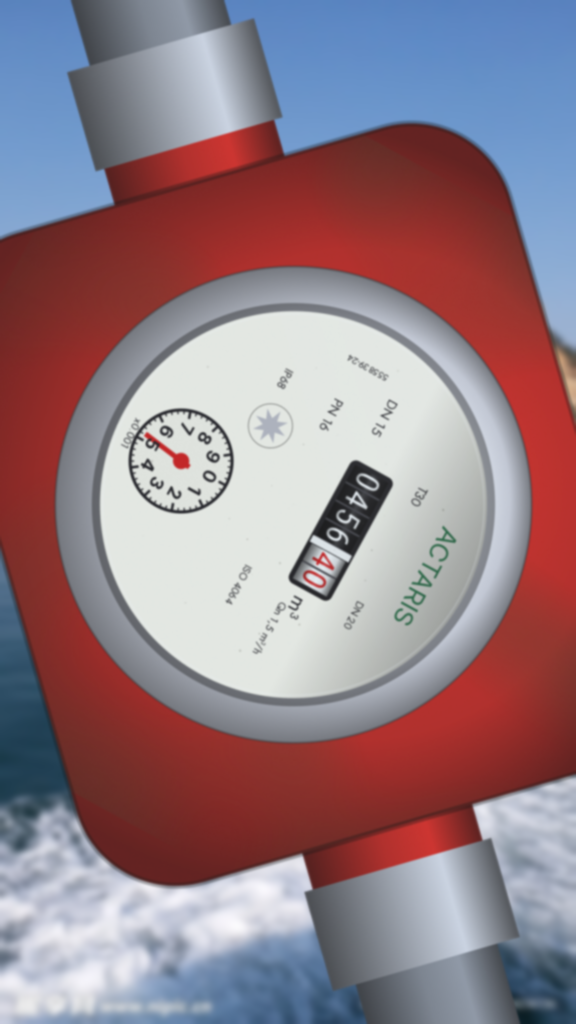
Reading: 456.405 (m³)
